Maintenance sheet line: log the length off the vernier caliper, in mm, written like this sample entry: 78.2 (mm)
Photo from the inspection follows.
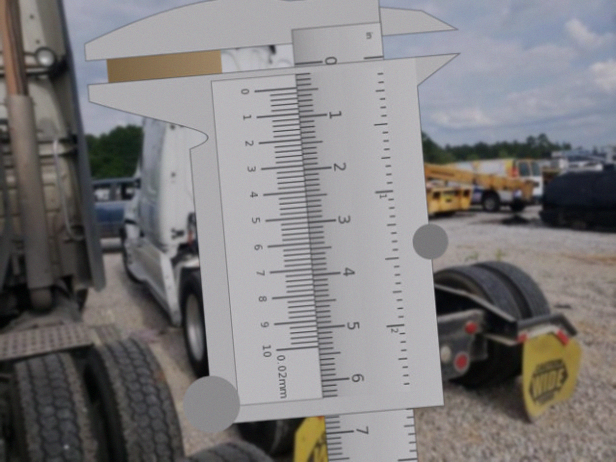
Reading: 4.5 (mm)
